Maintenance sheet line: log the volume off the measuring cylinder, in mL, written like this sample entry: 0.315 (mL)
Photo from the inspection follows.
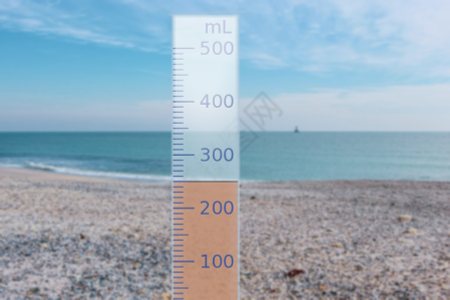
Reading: 250 (mL)
